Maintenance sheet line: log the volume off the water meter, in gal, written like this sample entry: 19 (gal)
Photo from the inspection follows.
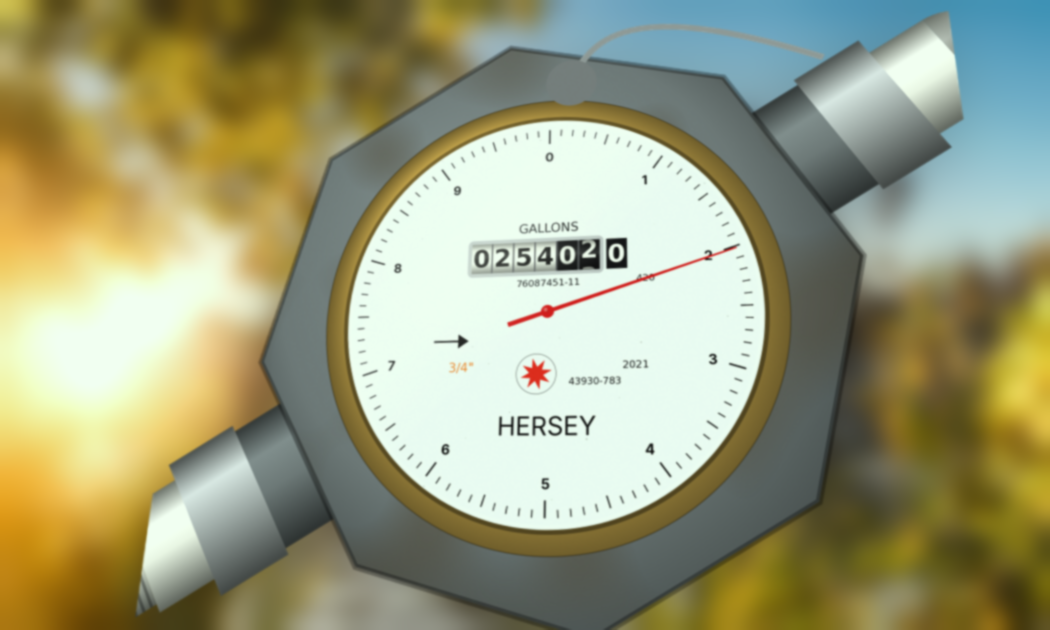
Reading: 254022.0 (gal)
